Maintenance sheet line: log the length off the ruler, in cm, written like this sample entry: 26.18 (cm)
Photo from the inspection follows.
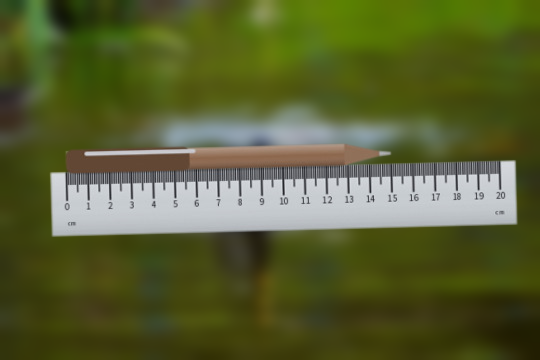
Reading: 15 (cm)
